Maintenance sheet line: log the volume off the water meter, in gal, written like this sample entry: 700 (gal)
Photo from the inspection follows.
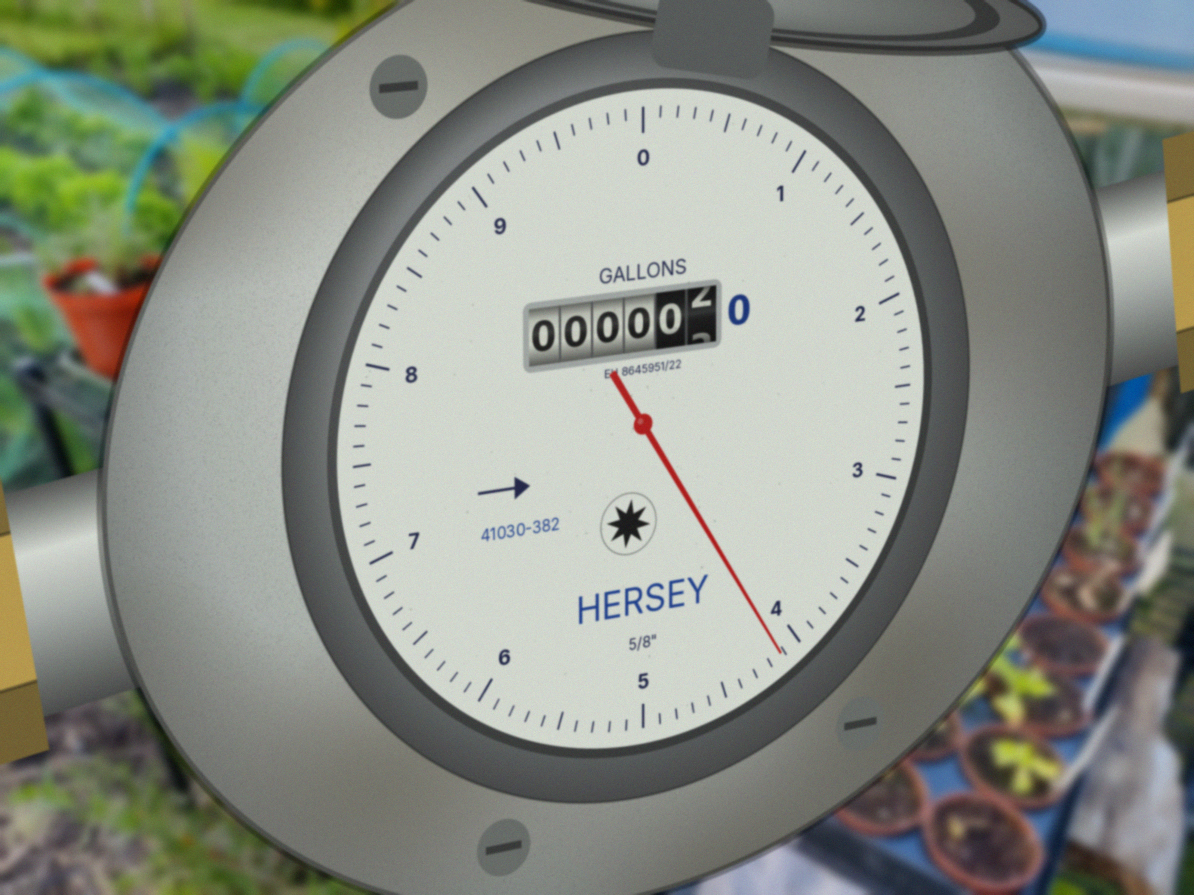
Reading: 24.1 (gal)
